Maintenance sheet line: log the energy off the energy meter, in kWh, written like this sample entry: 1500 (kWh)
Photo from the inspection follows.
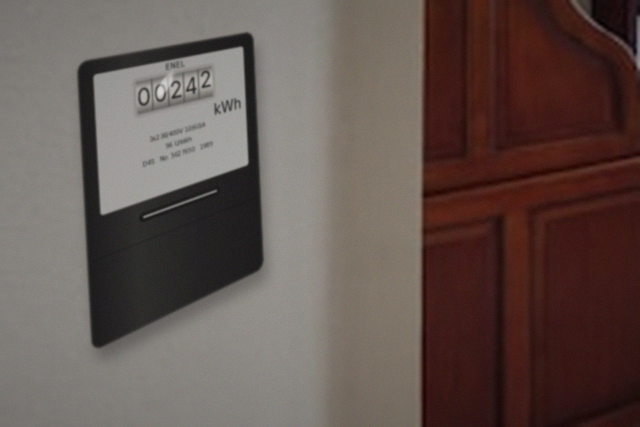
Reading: 242 (kWh)
